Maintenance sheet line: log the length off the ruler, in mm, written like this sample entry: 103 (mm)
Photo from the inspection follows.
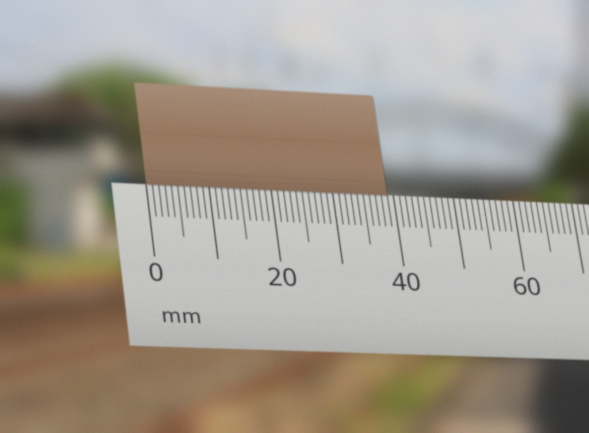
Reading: 39 (mm)
